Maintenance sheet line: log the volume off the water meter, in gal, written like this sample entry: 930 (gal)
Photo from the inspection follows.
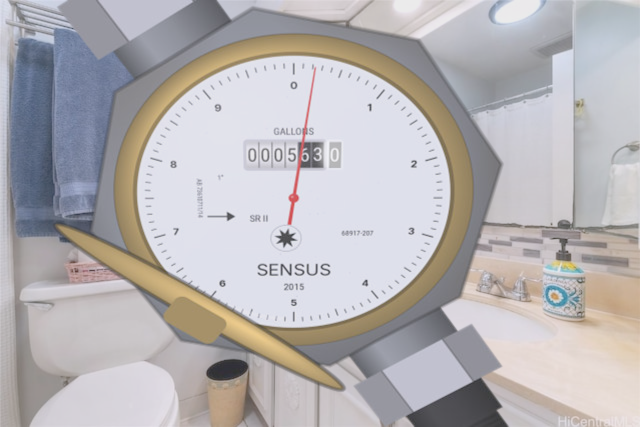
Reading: 5630.2 (gal)
